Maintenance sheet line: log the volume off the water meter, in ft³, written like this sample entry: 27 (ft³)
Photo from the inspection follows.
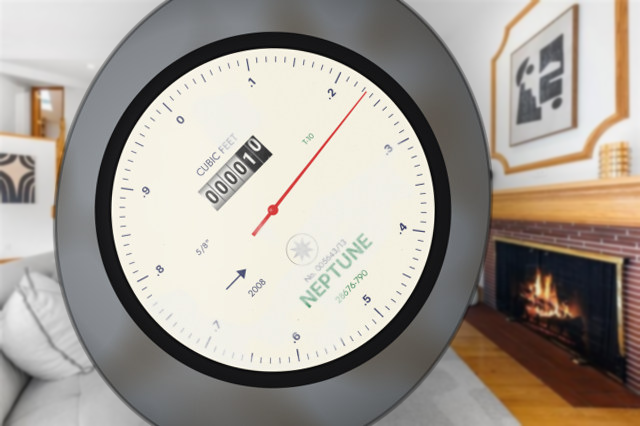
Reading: 10.23 (ft³)
